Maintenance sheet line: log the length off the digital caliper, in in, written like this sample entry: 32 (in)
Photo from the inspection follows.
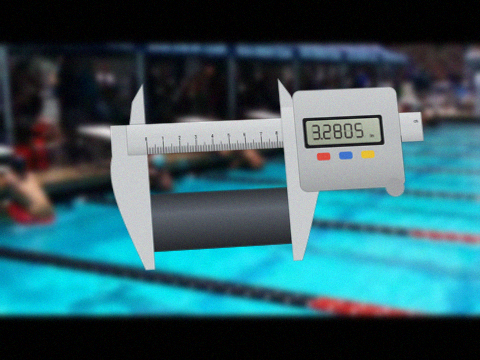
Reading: 3.2805 (in)
